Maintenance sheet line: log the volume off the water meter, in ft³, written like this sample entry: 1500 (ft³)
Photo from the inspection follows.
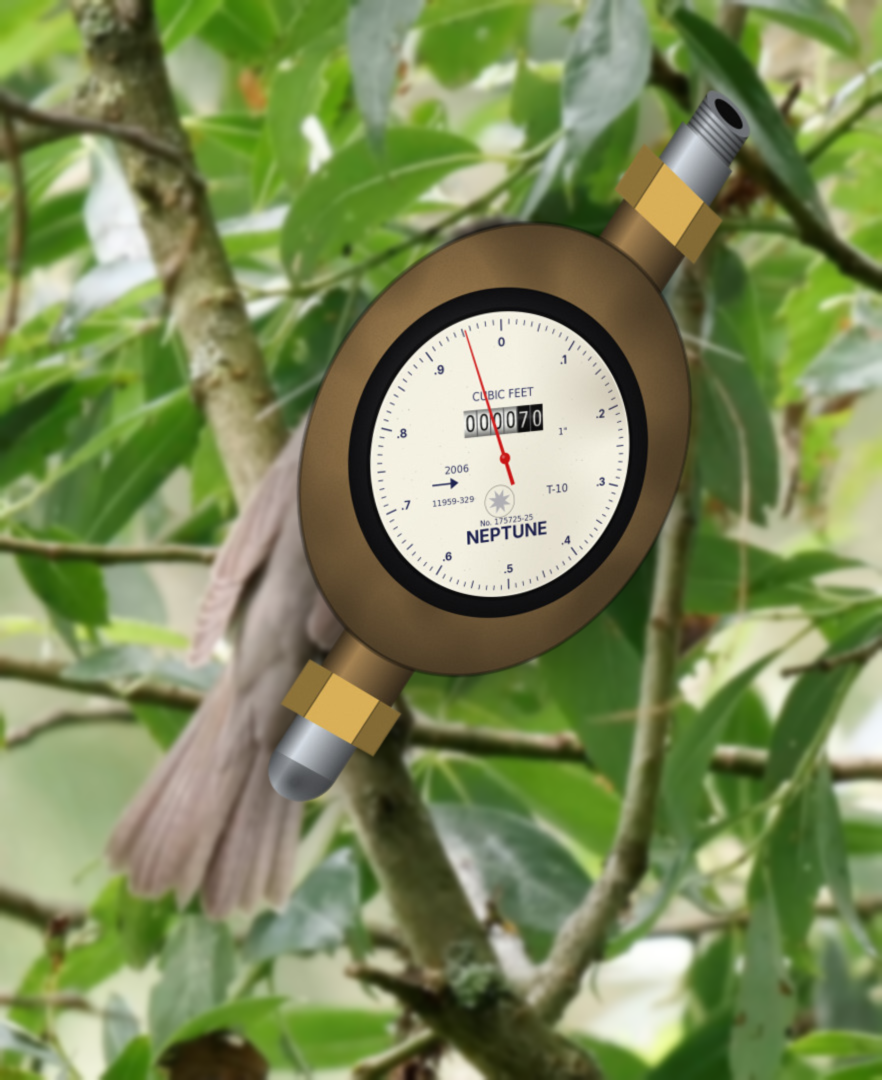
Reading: 69.95 (ft³)
